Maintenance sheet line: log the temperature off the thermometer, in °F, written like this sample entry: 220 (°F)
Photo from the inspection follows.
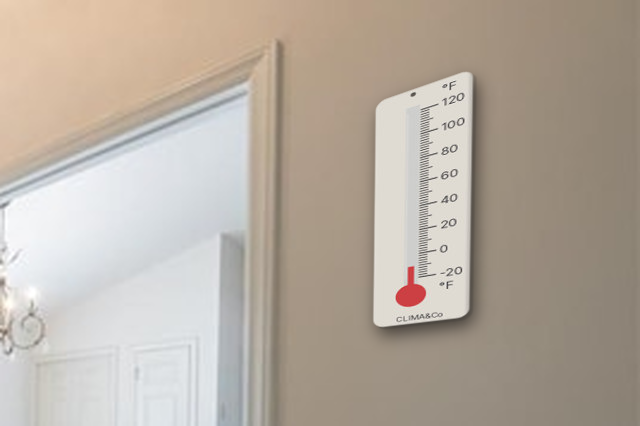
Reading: -10 (°F)
